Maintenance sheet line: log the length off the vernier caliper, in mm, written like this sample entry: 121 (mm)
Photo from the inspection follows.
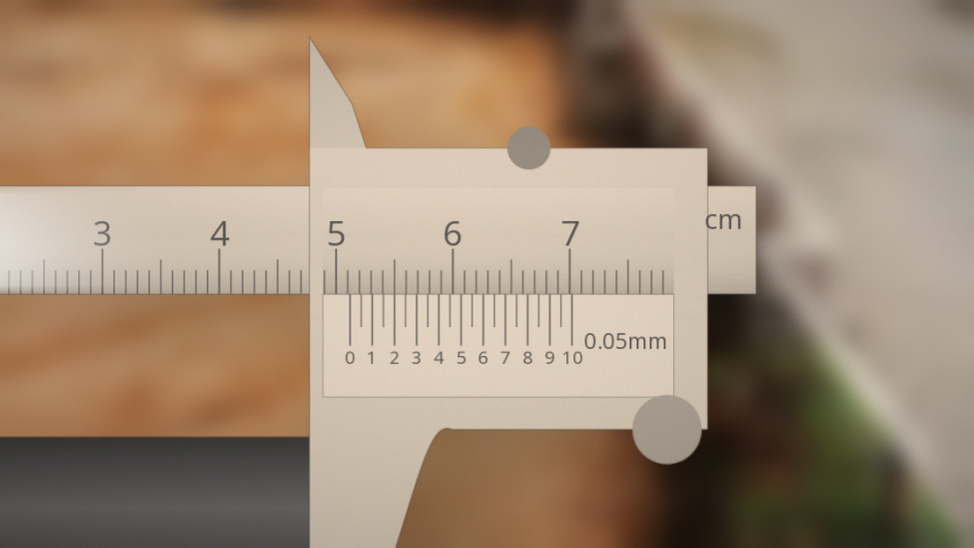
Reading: 51.2 (mm)
